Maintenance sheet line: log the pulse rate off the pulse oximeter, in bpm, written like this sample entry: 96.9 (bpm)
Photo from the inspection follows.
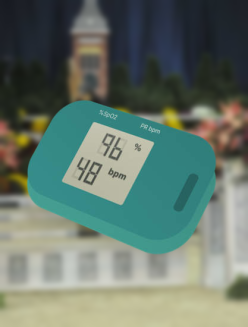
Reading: 48 (bpm)
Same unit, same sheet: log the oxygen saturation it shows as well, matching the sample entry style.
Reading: 96 (%)
